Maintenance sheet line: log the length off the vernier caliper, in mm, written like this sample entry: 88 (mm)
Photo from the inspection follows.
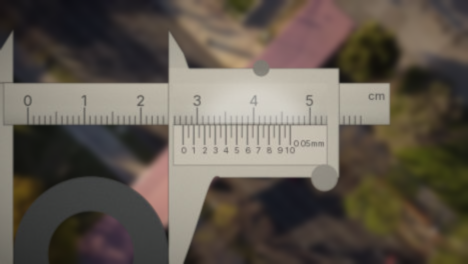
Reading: 27.5 (mm)
